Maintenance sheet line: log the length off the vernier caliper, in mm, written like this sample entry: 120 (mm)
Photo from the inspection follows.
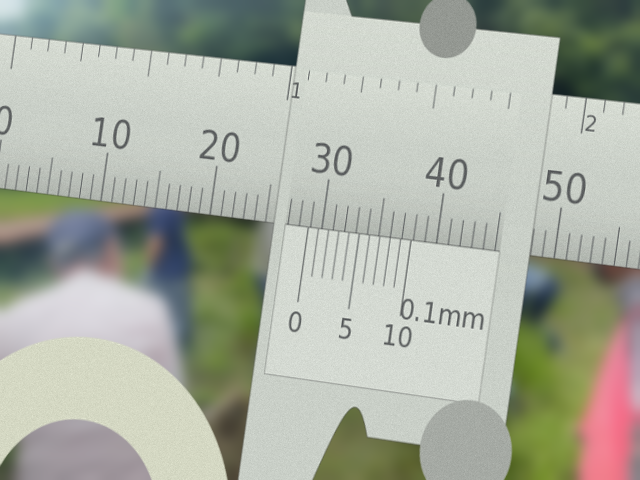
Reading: 28.8 (mm)
